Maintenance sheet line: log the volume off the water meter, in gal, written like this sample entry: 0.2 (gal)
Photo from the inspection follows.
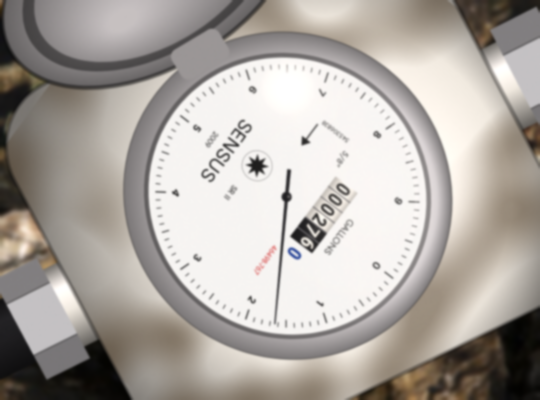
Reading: 2761.6 (gal)
